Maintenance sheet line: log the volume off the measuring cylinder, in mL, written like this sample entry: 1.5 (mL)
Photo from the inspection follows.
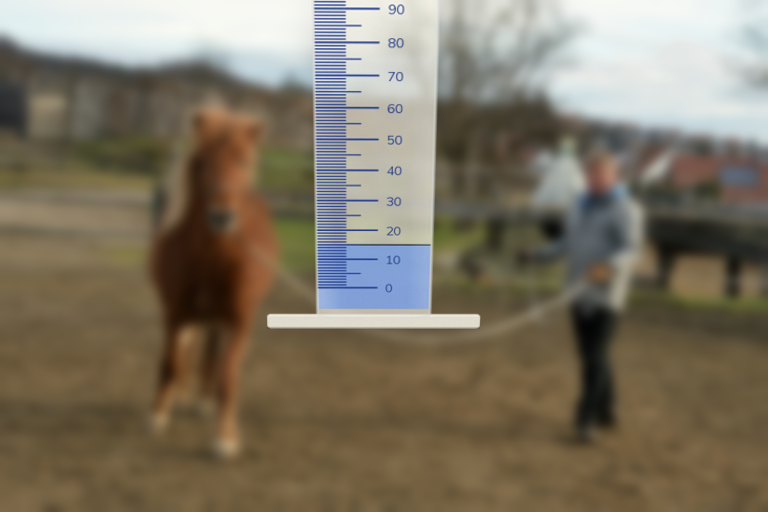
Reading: 15 (mL)
